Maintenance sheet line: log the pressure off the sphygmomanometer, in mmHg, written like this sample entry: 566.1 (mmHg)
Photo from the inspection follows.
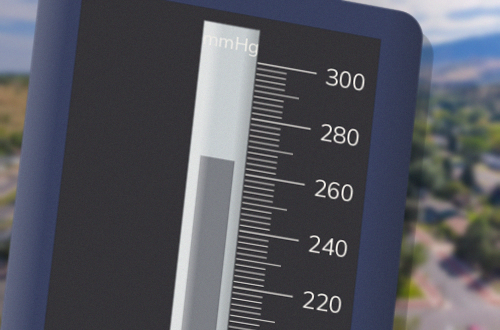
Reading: 264 (mmHg)
